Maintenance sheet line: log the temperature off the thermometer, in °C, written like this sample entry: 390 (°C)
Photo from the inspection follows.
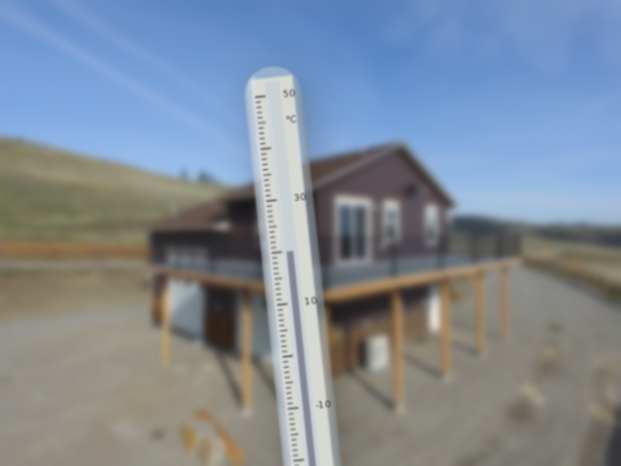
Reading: 20 (°C)
